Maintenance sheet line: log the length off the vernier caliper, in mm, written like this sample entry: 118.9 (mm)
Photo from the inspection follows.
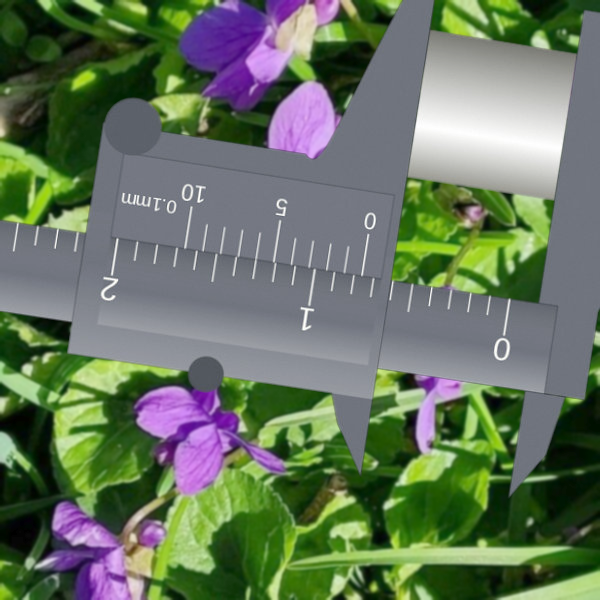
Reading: 7.6 (mm)
